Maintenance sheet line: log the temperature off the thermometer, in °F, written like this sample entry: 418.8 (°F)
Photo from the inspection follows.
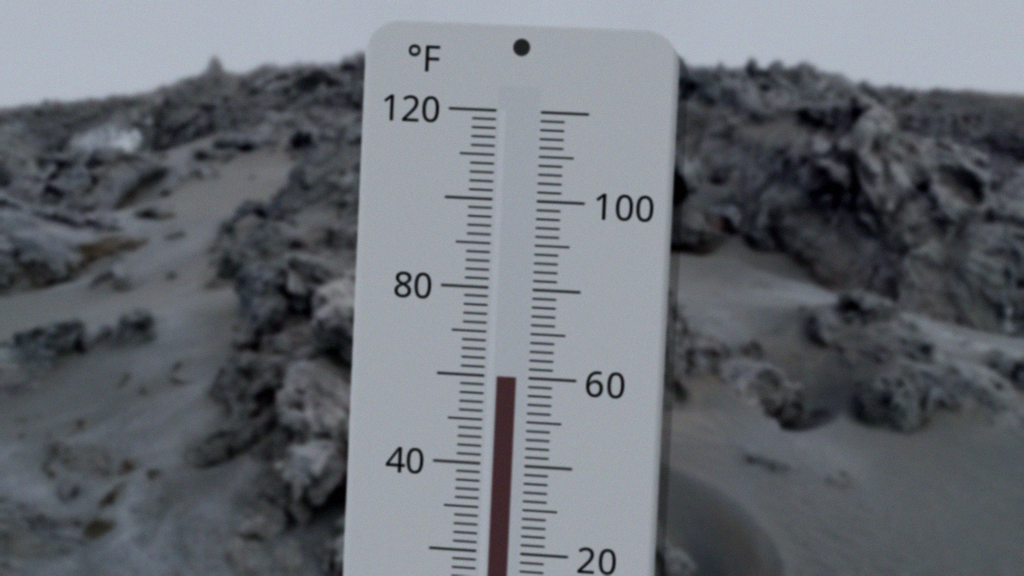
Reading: 60 (°F)
